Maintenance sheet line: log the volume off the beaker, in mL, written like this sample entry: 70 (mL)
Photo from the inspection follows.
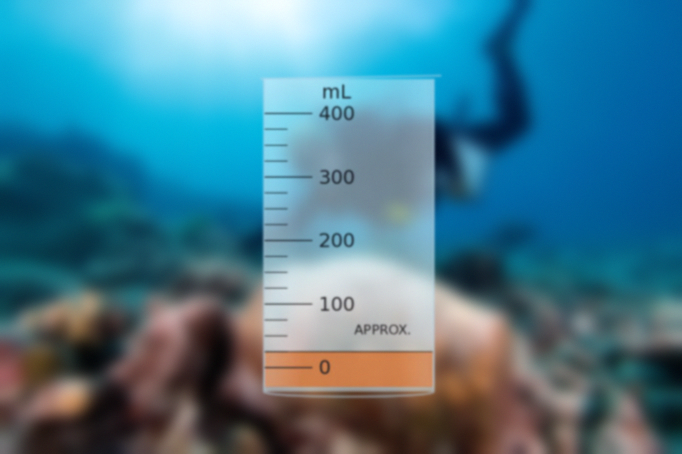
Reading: 25 (mL)
